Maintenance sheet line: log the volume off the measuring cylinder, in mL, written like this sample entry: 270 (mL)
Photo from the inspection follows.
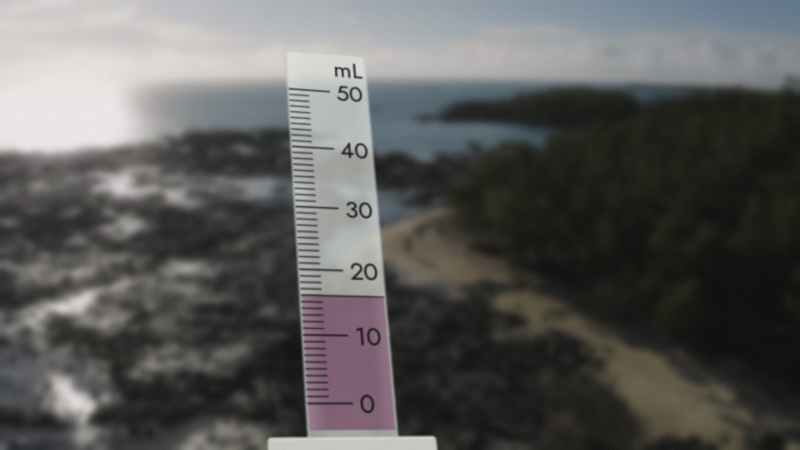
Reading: 16 (mL)
